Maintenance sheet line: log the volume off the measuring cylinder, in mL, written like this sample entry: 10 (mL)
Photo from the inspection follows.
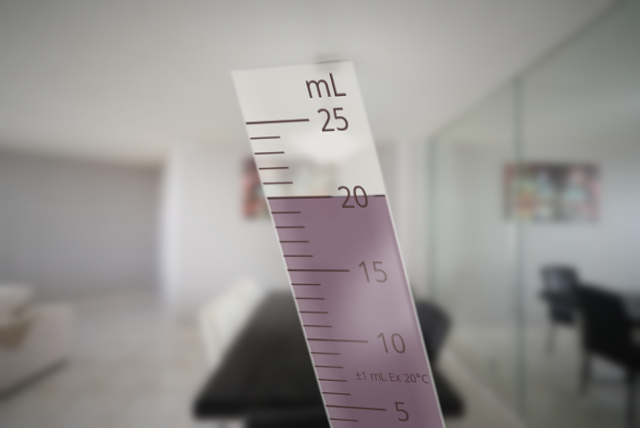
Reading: 20 (mL)
